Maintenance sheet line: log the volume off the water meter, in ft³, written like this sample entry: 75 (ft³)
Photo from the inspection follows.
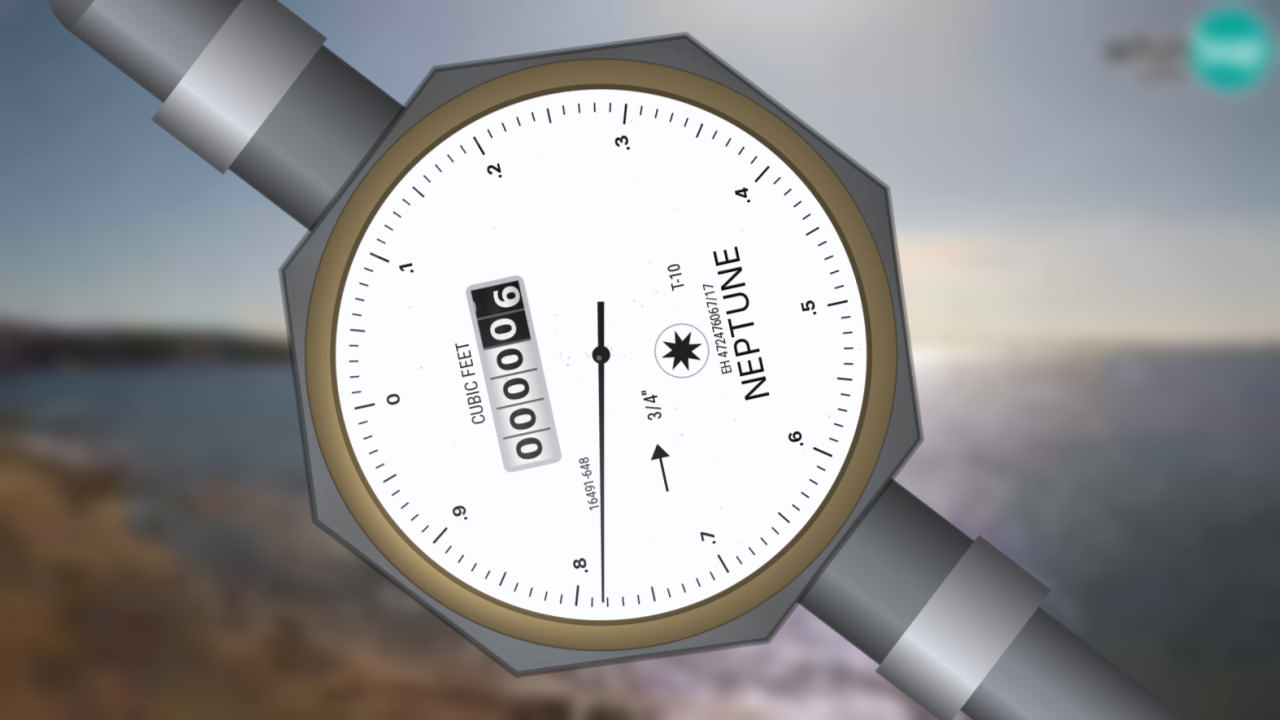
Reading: 5.78 (ft³)
